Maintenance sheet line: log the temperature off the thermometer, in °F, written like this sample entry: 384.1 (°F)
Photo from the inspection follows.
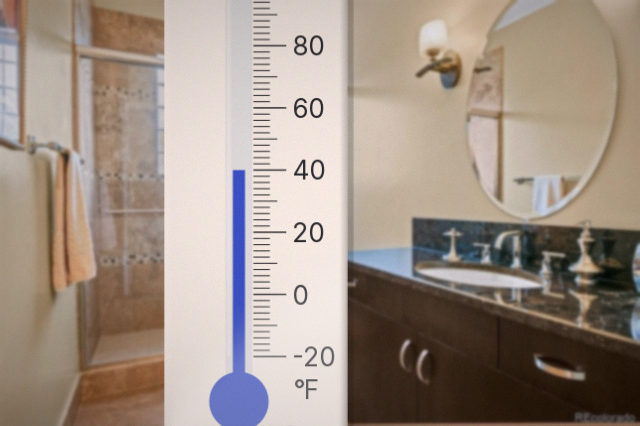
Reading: 40 (°F)
